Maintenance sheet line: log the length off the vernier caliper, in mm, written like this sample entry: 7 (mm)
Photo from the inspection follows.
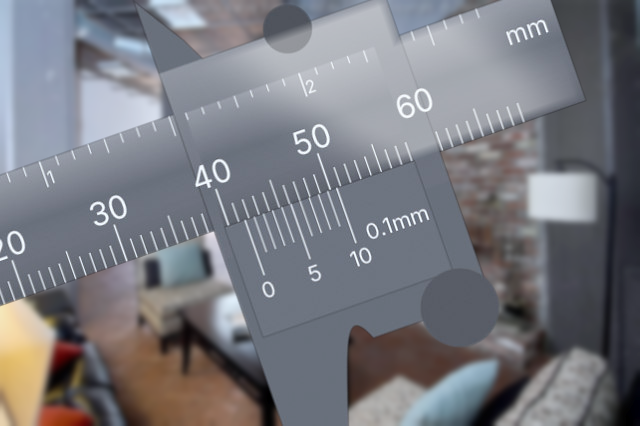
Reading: 41.6 (mm)
